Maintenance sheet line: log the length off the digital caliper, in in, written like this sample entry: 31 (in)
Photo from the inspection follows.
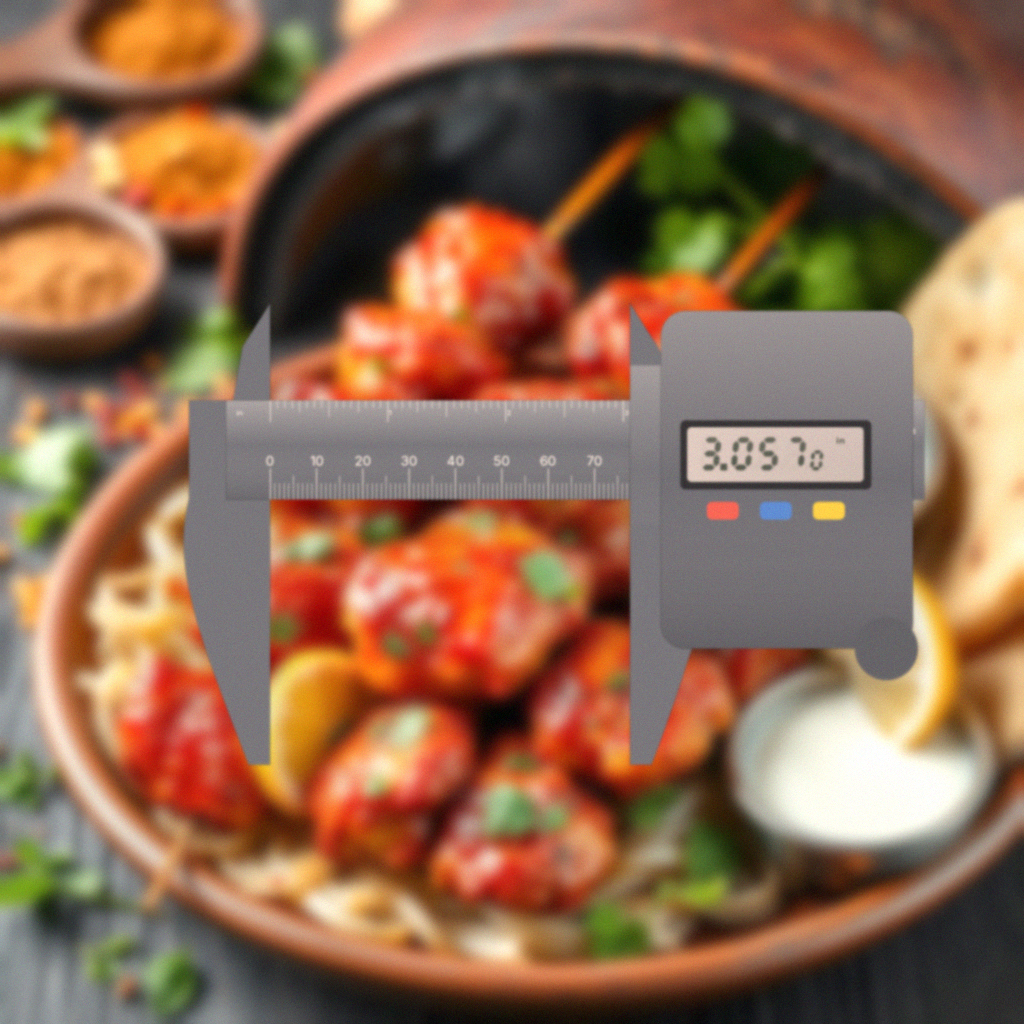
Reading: 3.0570 (in)
